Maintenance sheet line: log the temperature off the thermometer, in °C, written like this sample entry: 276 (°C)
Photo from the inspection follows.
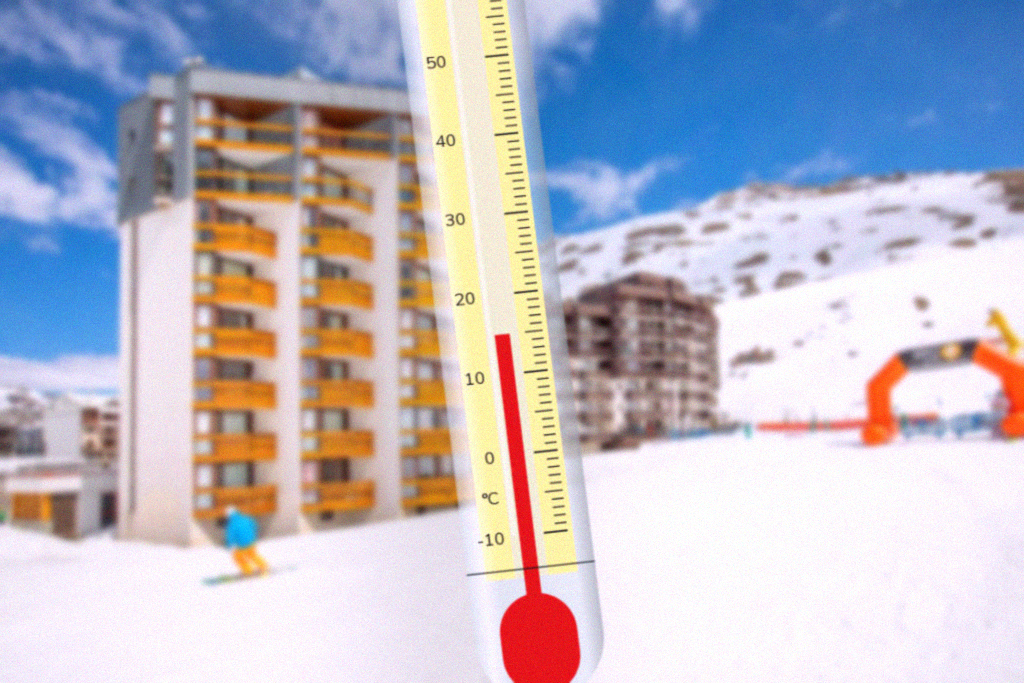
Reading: 15 (°C)
